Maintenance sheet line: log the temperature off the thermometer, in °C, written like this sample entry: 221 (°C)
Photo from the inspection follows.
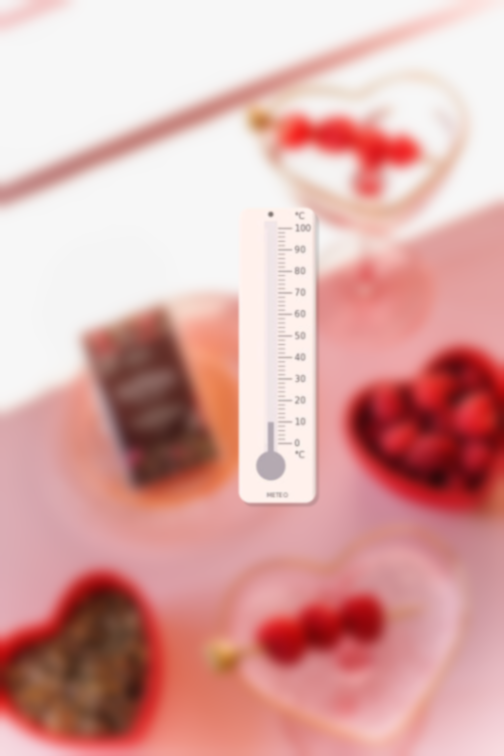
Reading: 10 (°C)
